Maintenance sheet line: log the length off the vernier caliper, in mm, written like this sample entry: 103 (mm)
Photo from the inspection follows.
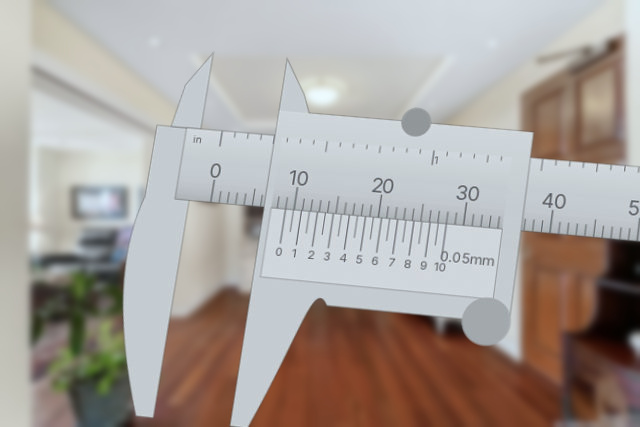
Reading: 9.0 (mm)
